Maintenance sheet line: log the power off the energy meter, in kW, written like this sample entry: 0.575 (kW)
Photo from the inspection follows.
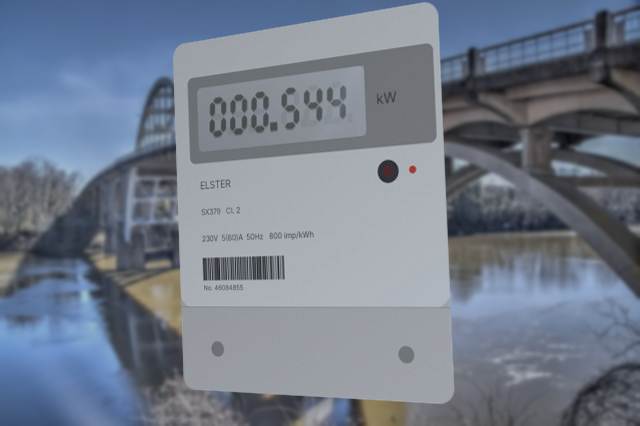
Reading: 0.544 (kW)
